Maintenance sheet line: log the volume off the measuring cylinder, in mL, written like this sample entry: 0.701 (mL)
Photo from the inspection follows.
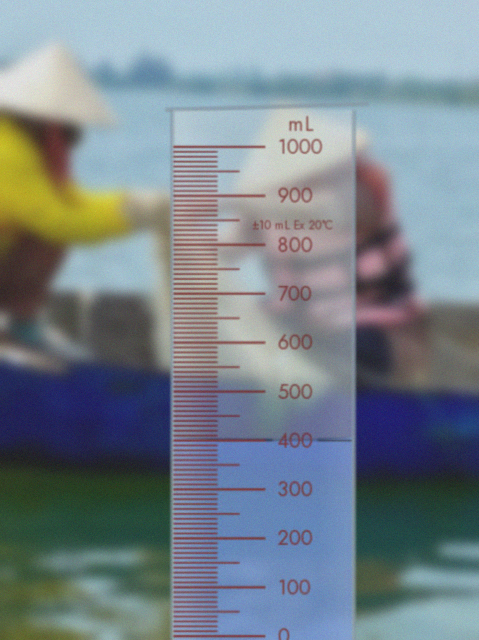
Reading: 400 (mL)
